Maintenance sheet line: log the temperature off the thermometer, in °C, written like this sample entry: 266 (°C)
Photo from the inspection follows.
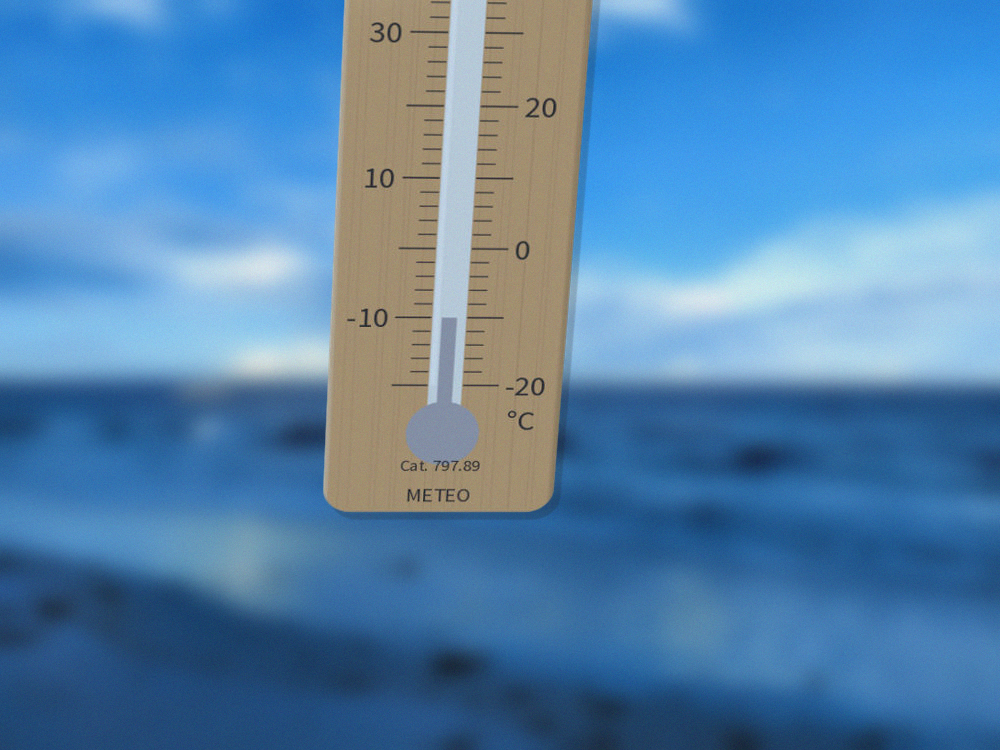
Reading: -10 (°C)
